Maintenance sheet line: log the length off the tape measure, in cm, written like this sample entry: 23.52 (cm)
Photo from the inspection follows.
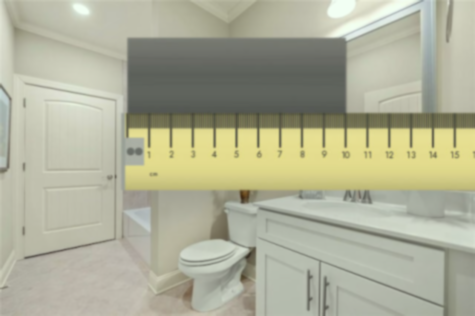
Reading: 10 (cm)
